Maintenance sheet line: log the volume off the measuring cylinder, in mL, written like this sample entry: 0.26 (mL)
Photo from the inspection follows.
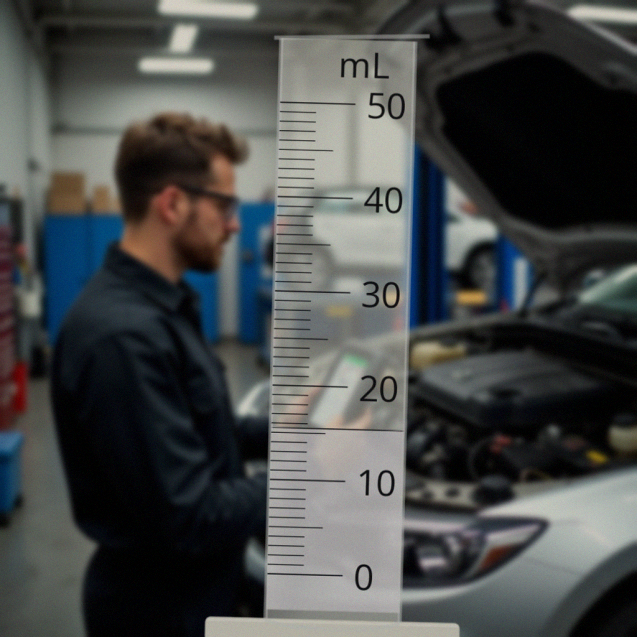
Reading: 15.5 (mL)
